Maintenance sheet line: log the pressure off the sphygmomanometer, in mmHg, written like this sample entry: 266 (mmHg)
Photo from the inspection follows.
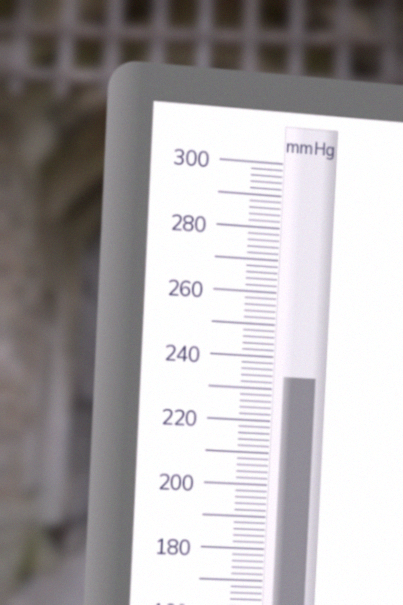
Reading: 234 (mmHg)
